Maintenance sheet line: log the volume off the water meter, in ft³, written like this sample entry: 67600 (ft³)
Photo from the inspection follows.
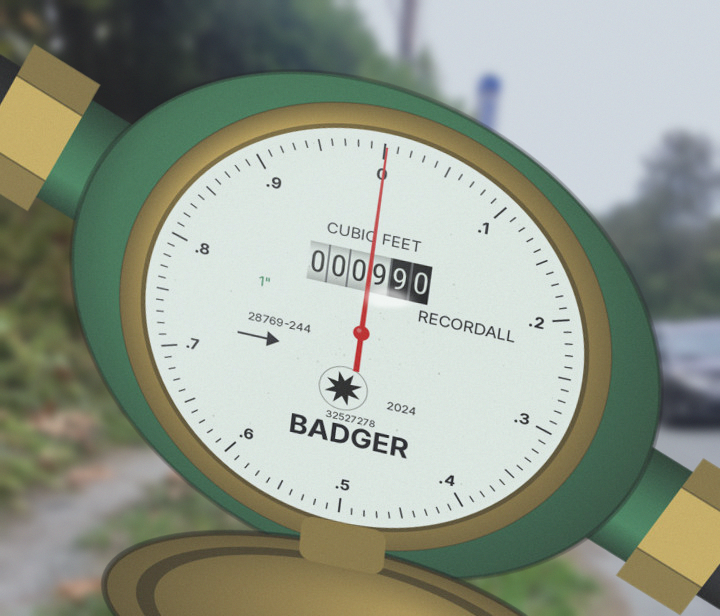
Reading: 990.00 (ft³)
